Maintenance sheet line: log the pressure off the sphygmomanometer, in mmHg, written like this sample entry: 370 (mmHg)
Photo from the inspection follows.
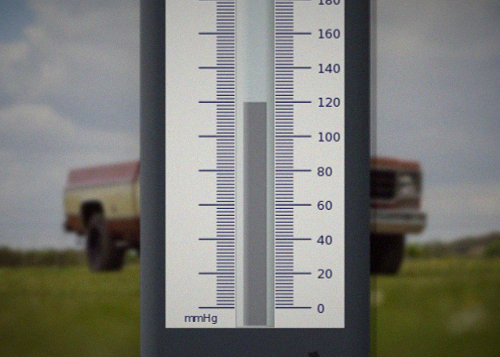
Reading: 120 (mmHg)
